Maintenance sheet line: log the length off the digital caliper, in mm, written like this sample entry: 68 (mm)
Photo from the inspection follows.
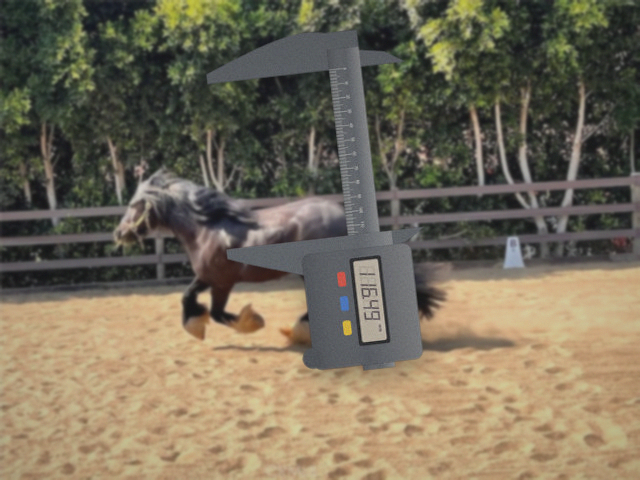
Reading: 116.49 (mm)
